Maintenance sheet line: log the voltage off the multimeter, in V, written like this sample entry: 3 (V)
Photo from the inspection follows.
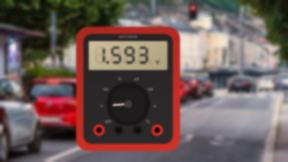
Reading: 1.593 (V)
